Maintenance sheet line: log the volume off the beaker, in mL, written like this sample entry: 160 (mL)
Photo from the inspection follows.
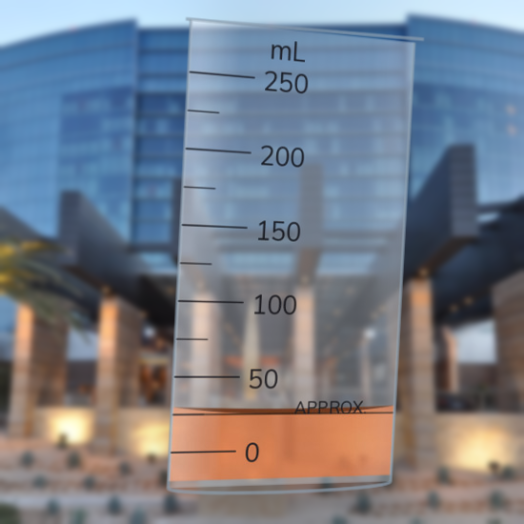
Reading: 25 (mL)
